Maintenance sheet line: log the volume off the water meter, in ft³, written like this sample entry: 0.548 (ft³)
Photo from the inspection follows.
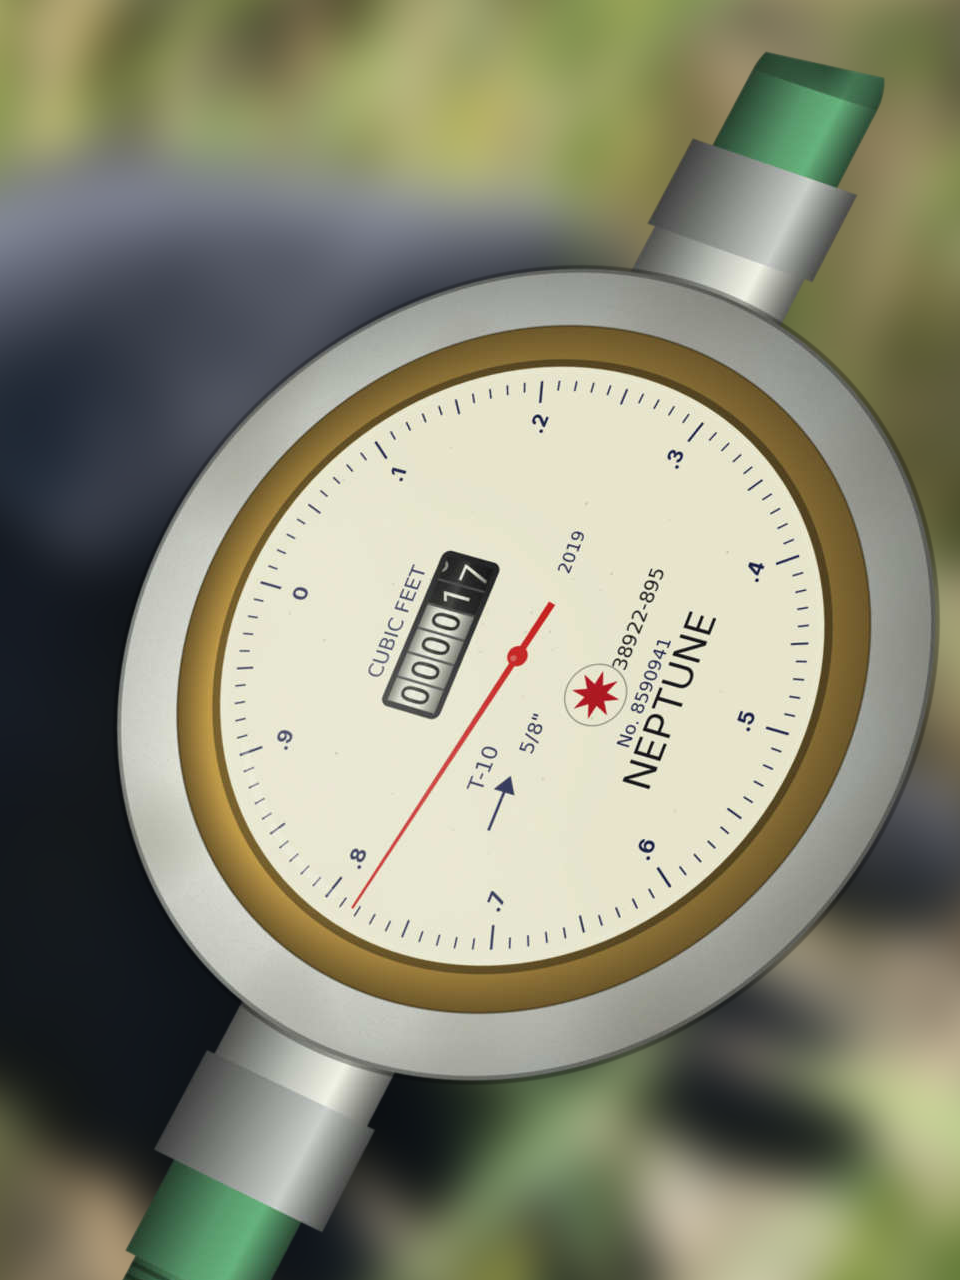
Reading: 16.78 (ft³)
